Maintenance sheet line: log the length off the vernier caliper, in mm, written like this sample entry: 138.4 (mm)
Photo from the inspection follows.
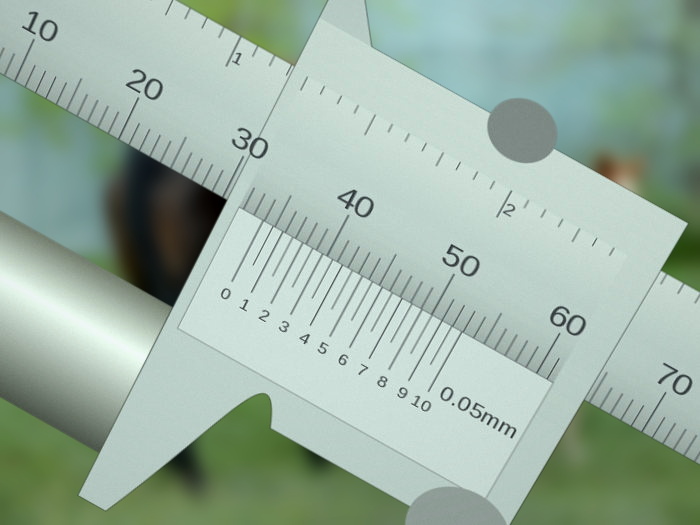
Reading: 33.9 (mm)
